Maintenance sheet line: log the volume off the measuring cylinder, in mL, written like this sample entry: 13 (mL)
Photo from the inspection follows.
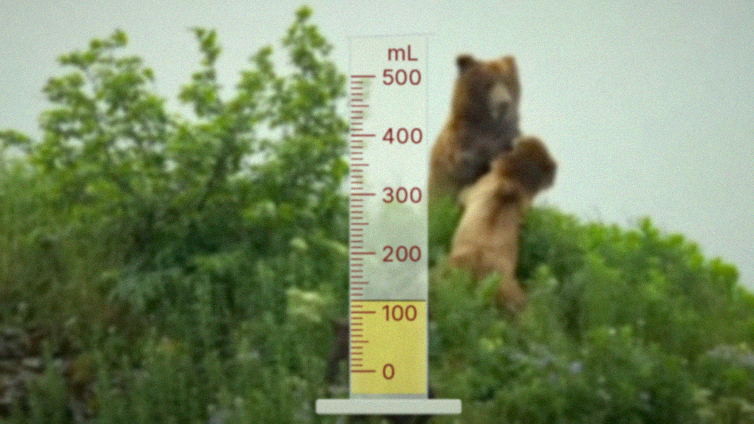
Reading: 120 (mL)
